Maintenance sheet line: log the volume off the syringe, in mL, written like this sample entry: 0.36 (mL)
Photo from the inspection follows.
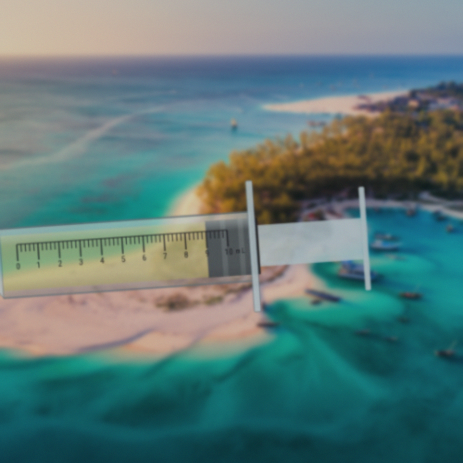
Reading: 9 (mL)
